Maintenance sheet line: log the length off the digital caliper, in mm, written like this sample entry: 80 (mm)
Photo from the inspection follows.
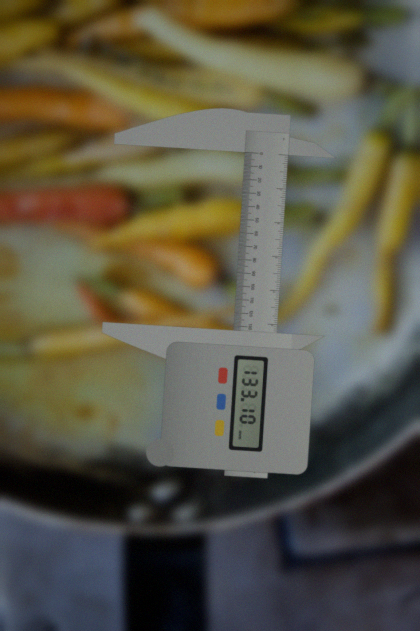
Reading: 133.10 (mm)
